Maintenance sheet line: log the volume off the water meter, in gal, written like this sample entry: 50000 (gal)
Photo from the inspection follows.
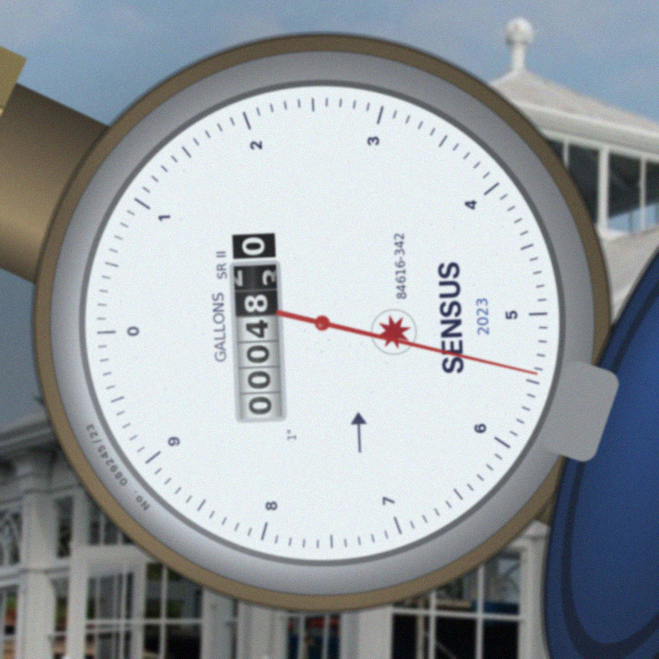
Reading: 4825.4 (gal)
